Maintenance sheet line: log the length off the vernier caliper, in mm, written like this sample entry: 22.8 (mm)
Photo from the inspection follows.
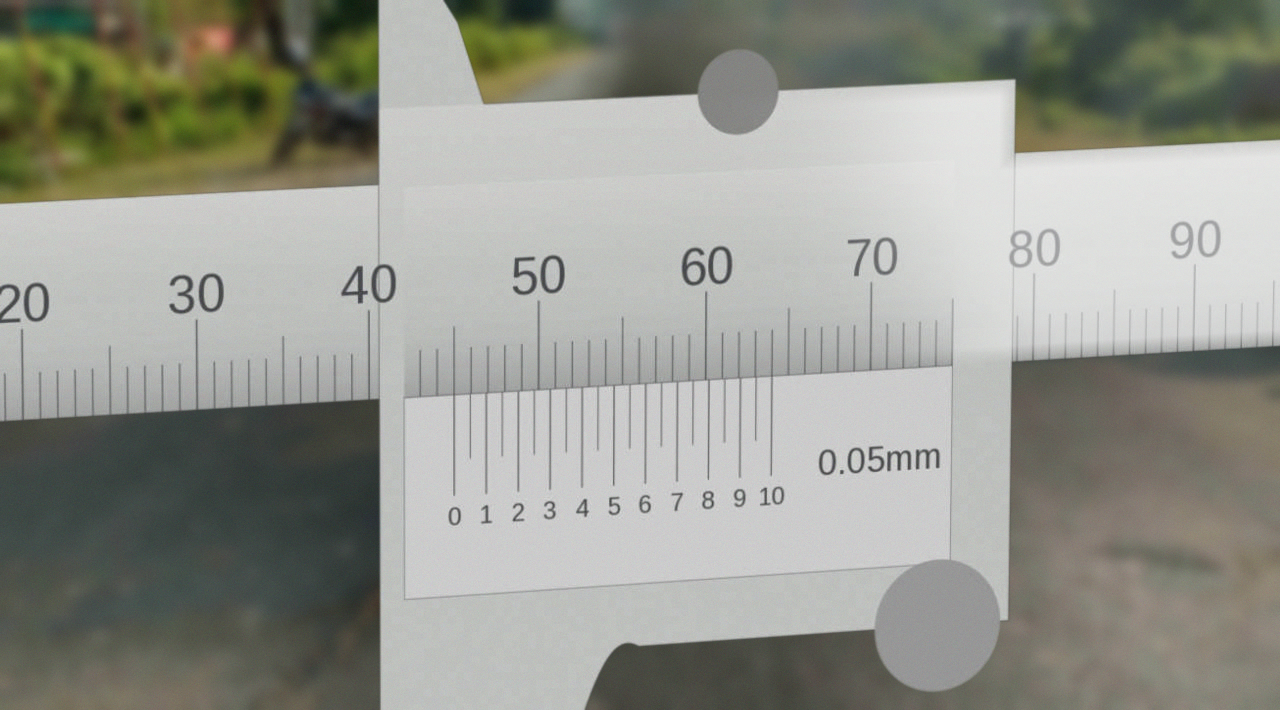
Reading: 45.0 (mm)
